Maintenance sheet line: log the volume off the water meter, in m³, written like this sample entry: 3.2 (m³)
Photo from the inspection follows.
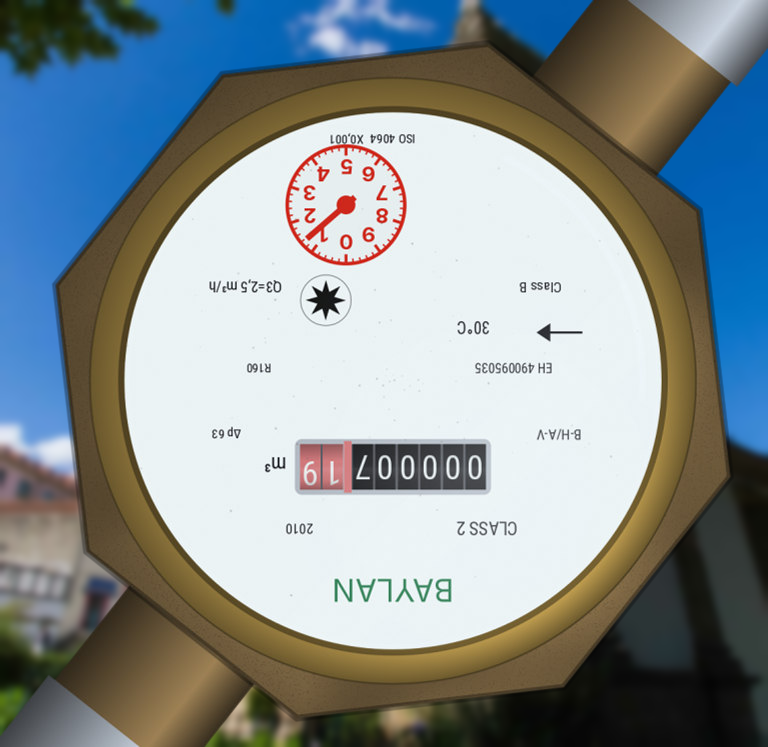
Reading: 7.191 (m³)
